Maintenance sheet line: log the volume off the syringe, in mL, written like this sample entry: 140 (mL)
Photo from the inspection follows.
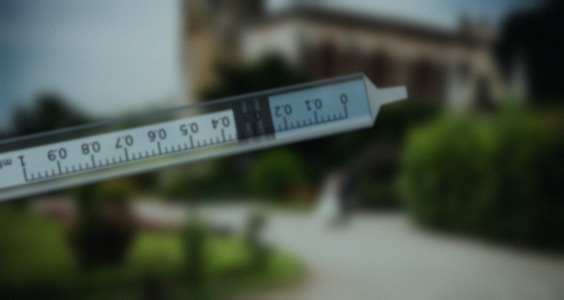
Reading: 0.24 (mL)
